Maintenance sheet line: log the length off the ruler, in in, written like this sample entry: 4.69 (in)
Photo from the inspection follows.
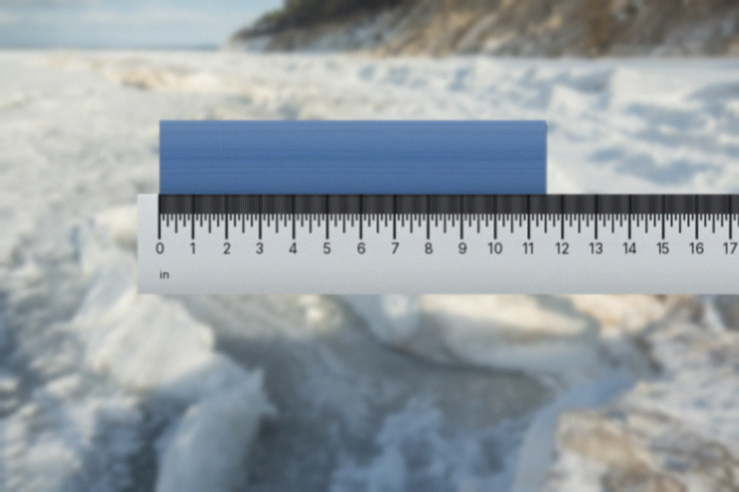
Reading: 11.5 (in)
